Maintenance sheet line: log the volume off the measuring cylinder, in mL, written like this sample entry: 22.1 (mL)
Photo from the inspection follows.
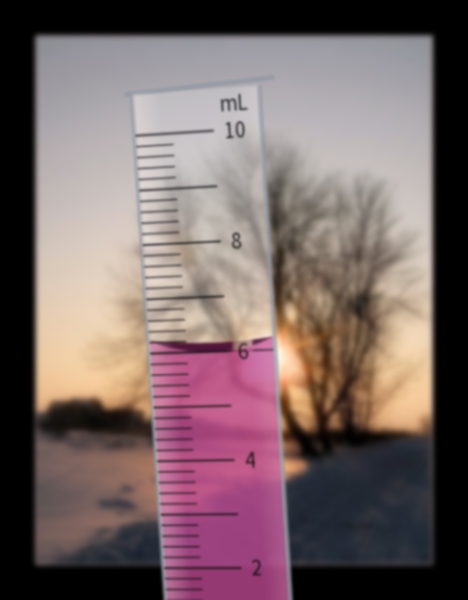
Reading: 6 (mL)
